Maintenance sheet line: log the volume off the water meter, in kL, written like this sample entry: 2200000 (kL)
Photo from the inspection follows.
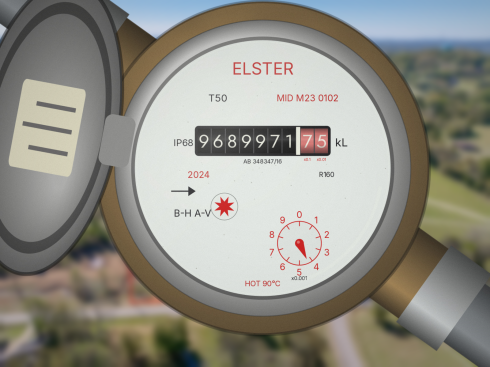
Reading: 9689971.754 (kL)
